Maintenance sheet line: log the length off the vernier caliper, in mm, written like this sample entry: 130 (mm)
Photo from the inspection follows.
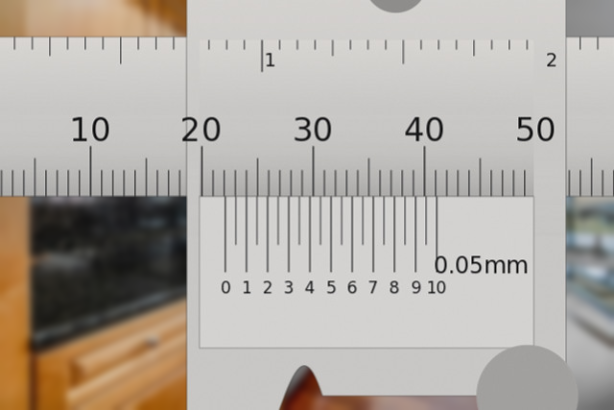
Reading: 22.1 (mm)
